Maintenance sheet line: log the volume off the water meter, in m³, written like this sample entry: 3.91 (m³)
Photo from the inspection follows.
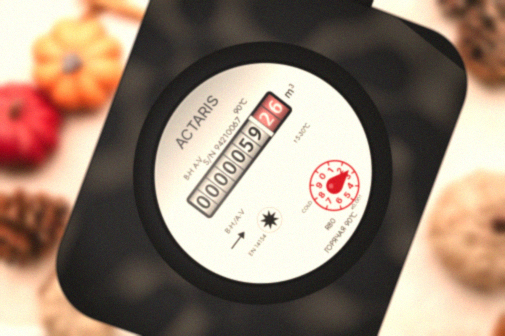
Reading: 59.262 (m³)
